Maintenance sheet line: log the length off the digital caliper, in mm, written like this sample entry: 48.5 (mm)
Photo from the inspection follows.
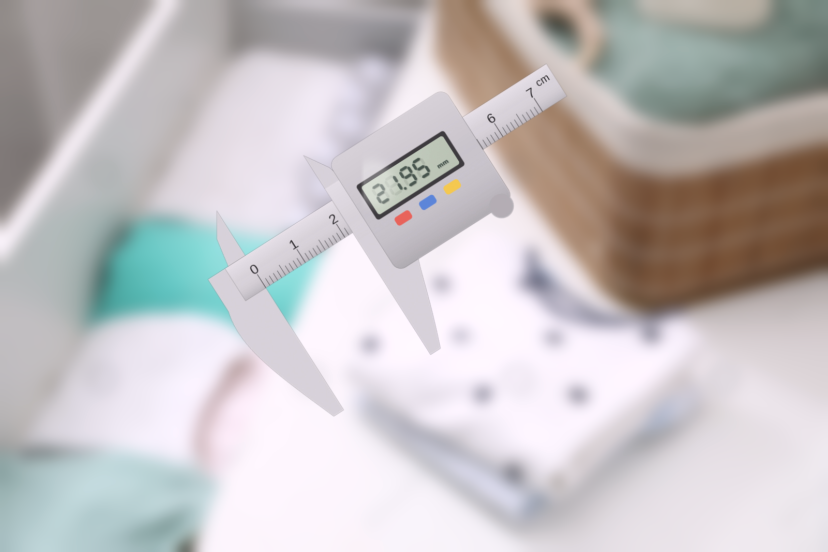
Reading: 21.95 (mm)
